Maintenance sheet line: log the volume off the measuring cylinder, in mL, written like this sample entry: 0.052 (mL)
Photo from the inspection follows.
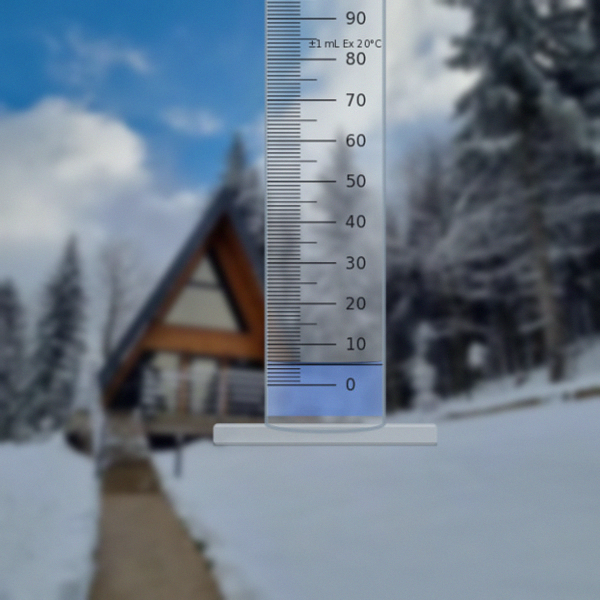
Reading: 5 (mL)
